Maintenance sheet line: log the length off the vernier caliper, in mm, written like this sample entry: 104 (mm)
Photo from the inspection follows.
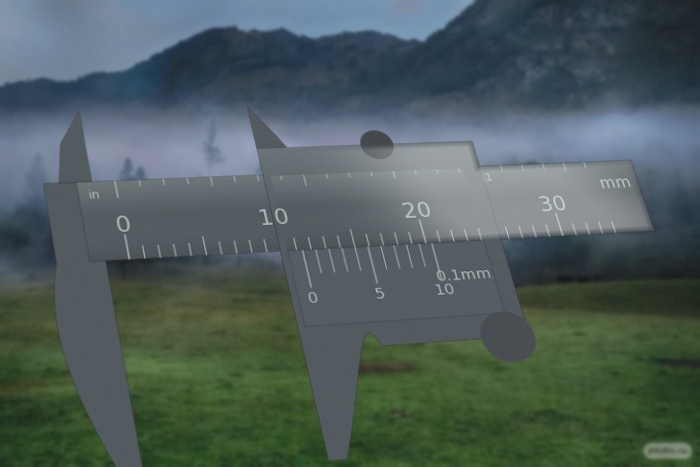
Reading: 11.4 (mm)
